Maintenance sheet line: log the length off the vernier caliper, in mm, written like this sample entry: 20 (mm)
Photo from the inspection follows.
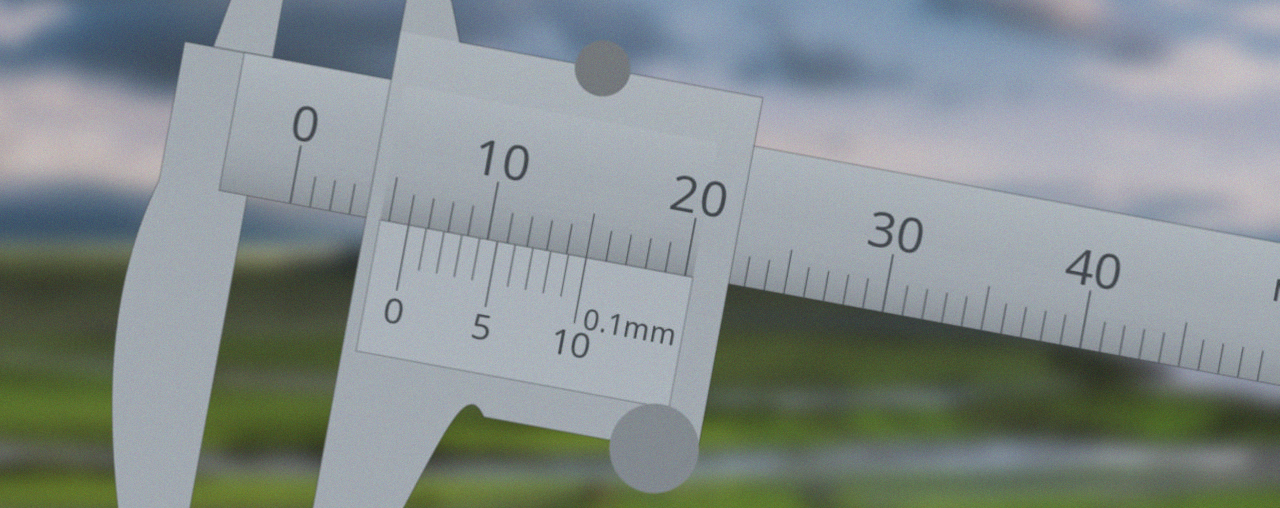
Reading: 6.0 (mm)
